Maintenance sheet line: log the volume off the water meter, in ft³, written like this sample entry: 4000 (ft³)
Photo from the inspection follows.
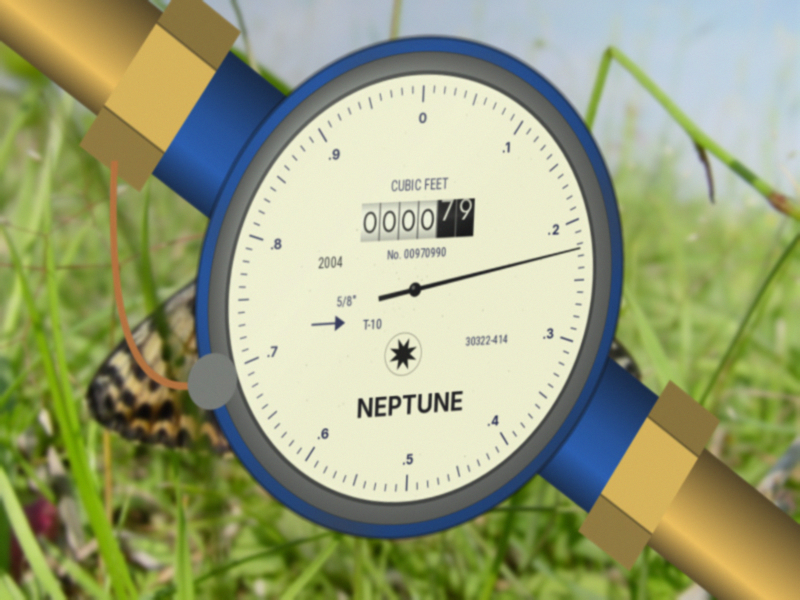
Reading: 79.22 (ft³)
